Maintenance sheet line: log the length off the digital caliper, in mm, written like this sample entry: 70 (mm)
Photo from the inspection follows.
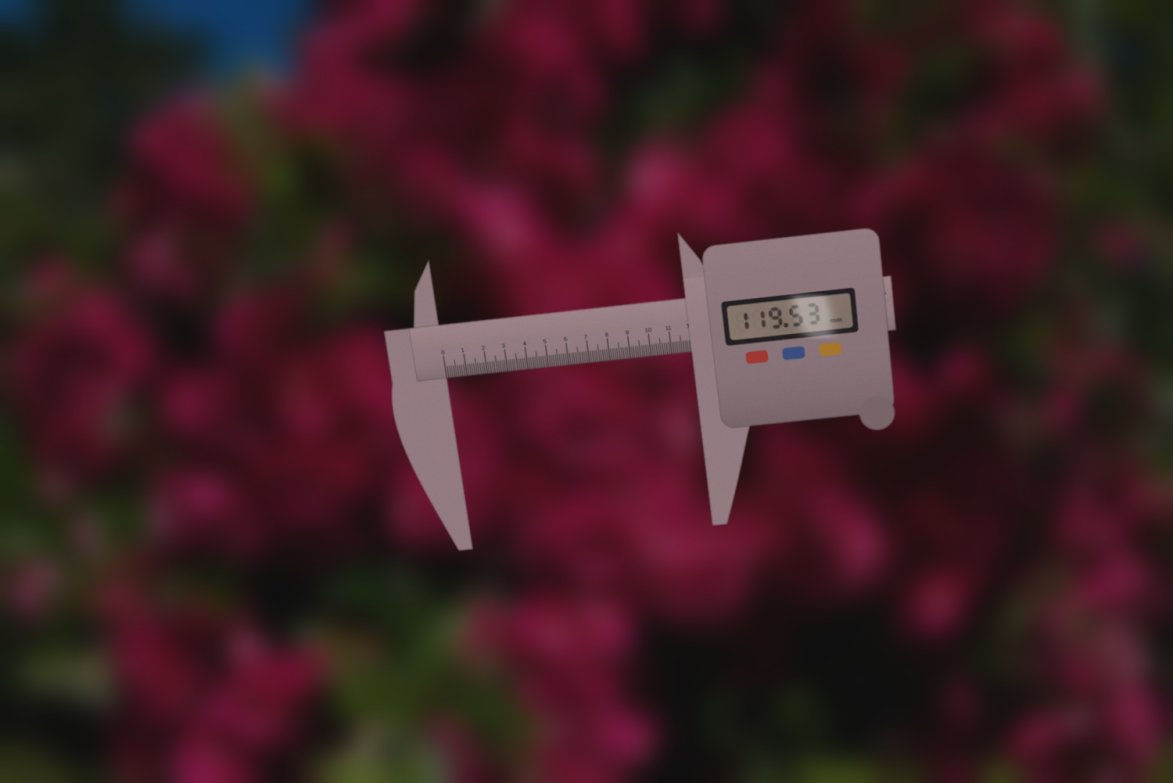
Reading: 119.53 (mm)
